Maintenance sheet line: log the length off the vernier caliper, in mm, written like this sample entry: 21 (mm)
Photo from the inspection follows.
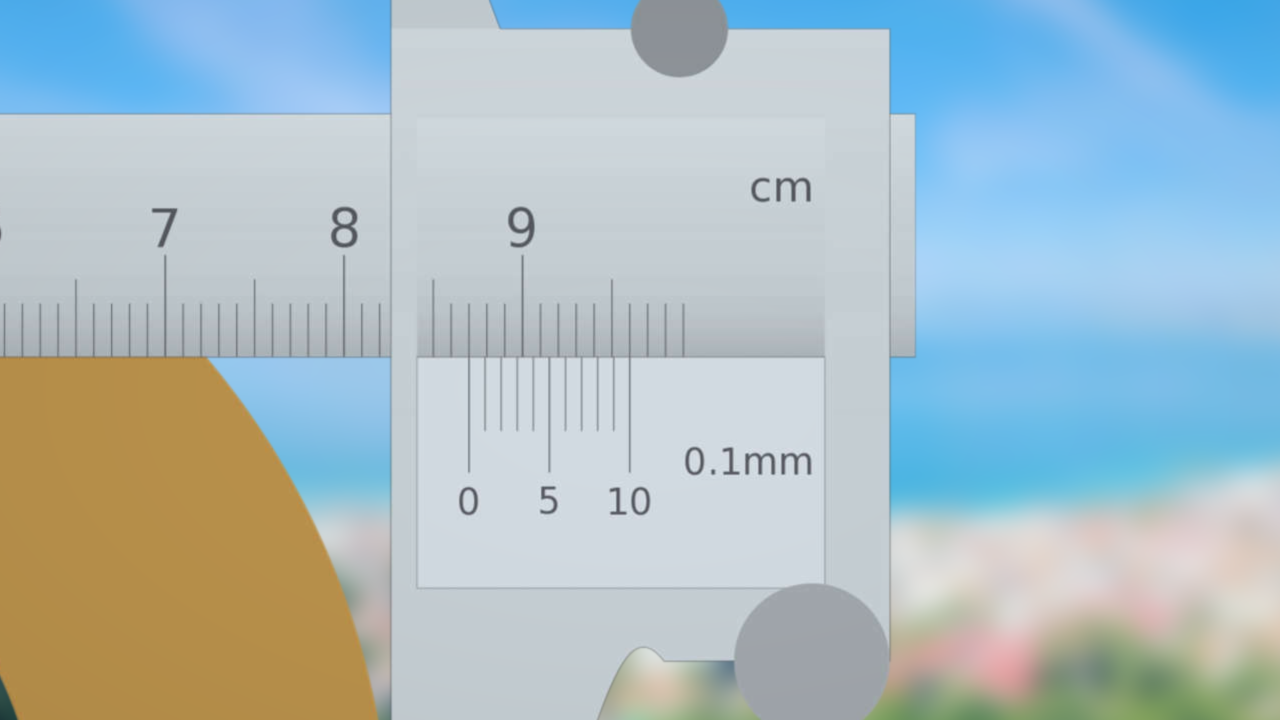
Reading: 87.0 (mm)
